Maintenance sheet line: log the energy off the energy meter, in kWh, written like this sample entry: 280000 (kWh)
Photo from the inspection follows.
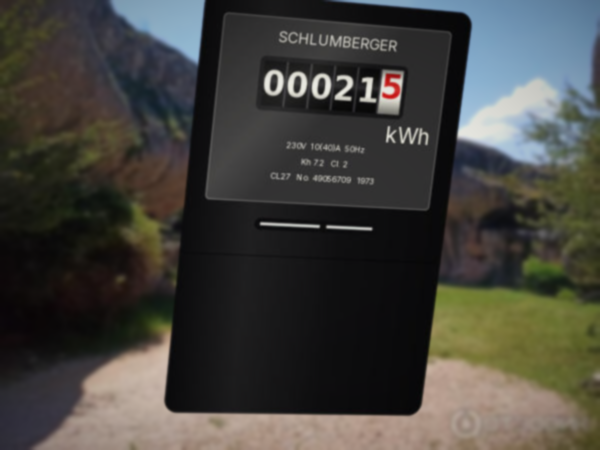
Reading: 21.5 (kWh)
